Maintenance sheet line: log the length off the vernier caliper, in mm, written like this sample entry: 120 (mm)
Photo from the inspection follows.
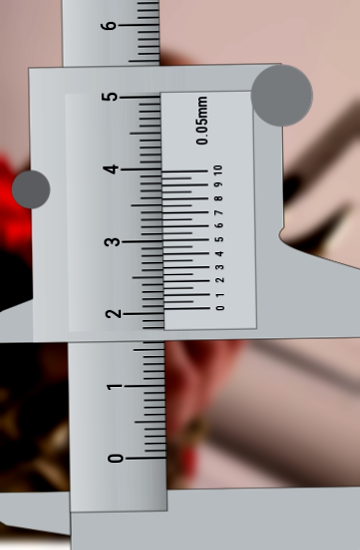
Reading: 20.6 (mm)
